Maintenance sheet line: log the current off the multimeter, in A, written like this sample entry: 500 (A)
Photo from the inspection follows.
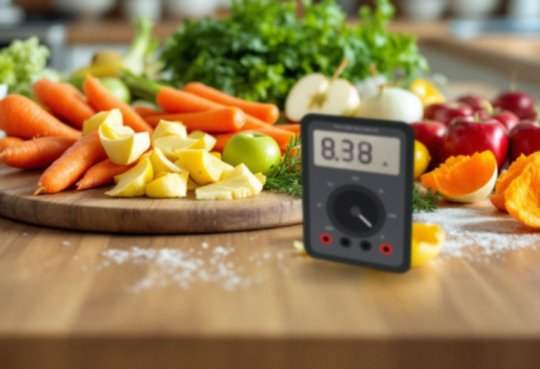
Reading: 8.38 (A)
